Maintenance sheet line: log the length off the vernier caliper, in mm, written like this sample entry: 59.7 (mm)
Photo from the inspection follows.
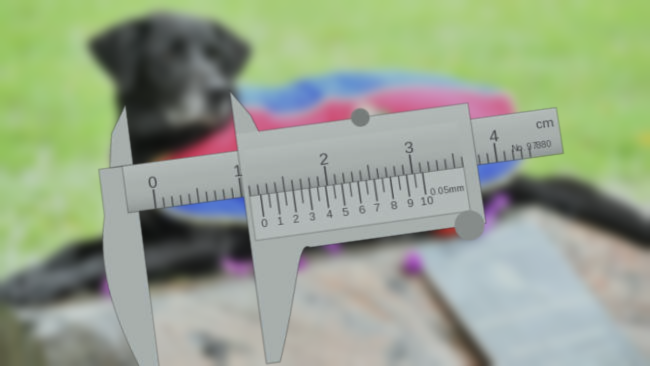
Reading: 12.2 (mm)
